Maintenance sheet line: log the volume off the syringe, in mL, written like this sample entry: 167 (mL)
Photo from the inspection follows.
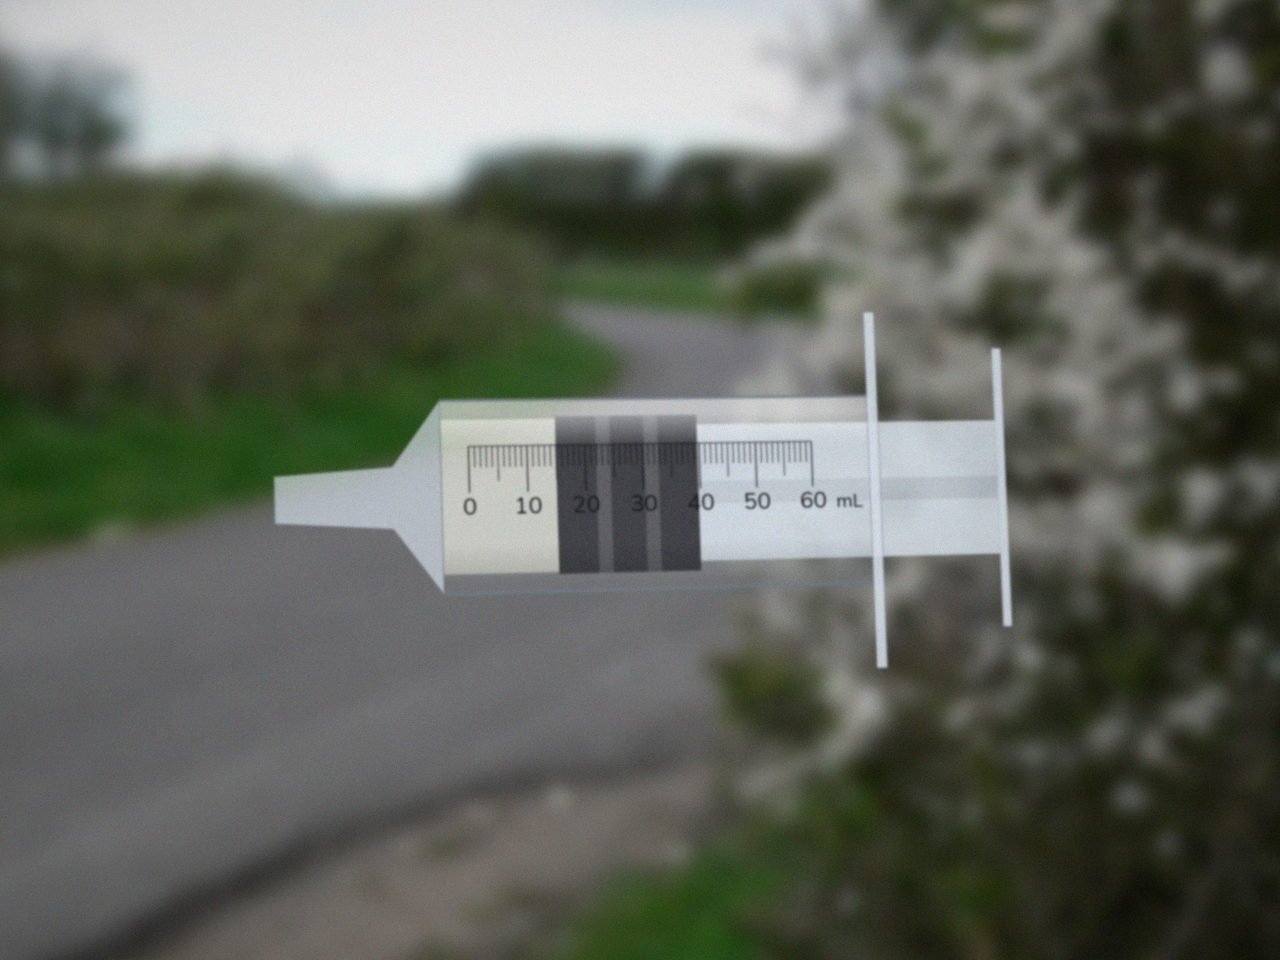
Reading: 15 (mL)
